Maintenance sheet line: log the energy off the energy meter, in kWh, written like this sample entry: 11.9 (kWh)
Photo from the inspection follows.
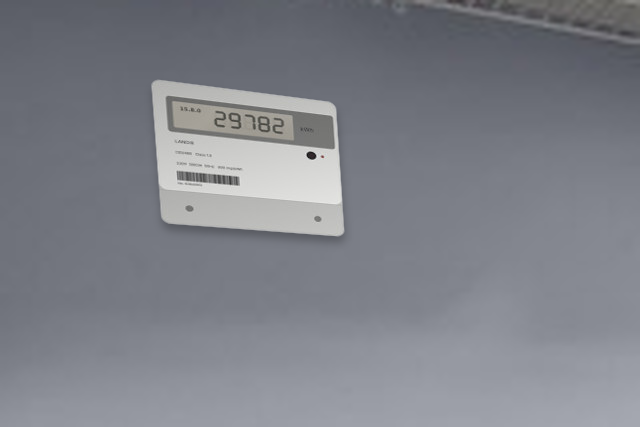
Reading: 29782 (kWh)
